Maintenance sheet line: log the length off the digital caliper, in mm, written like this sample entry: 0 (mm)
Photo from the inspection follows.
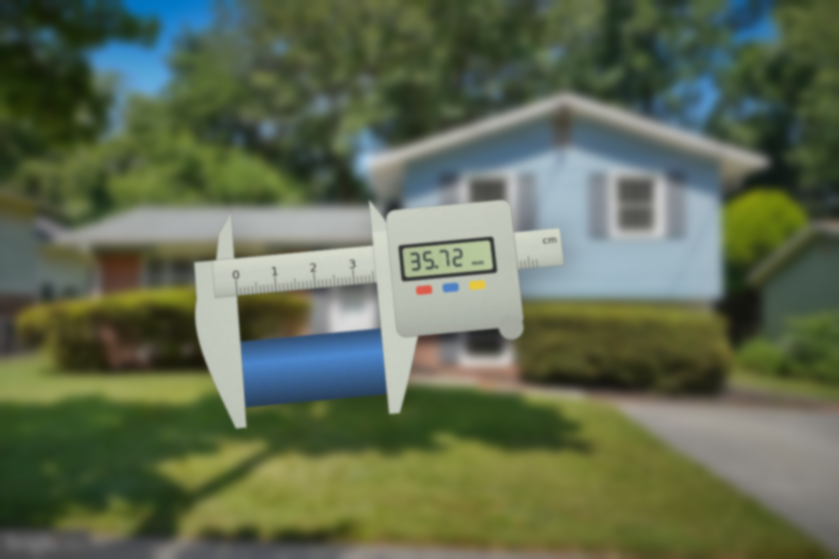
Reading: 35.72 (mm)
